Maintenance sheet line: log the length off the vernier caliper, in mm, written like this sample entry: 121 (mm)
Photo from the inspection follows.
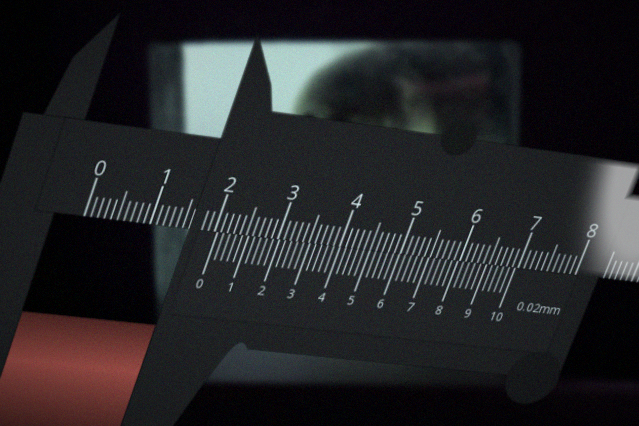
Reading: 20.5 (mm)
